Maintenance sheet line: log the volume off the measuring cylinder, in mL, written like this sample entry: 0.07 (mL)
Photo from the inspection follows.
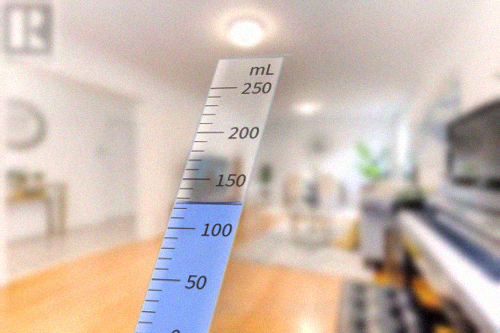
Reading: 125 (mL)
